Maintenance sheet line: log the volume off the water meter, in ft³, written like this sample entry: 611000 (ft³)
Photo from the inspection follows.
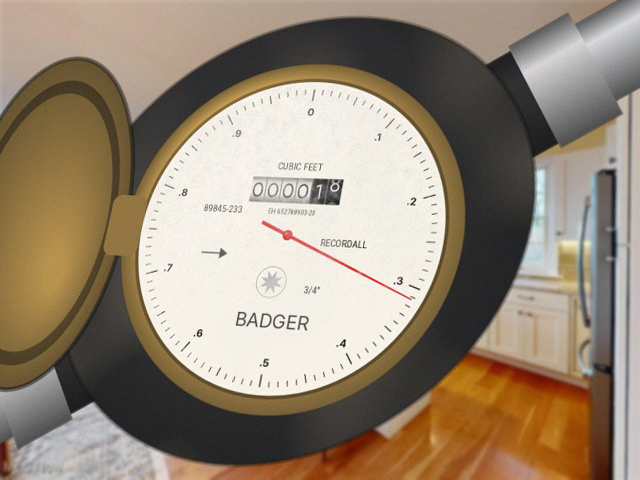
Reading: 18.31 (ft³)
